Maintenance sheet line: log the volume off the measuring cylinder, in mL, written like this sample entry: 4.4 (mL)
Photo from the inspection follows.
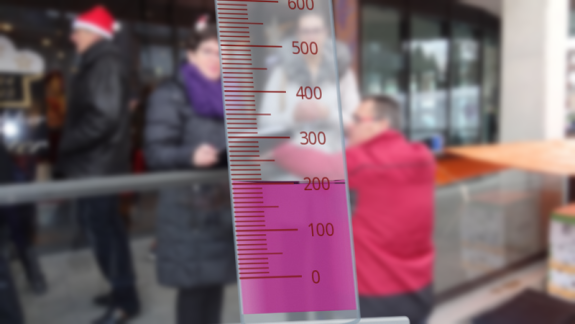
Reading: 200 (mL)
